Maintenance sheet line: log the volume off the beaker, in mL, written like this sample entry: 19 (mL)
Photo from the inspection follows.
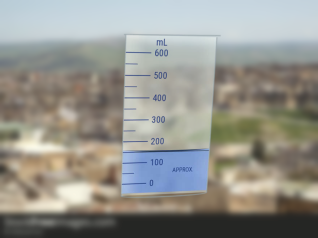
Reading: 150 (mL)
